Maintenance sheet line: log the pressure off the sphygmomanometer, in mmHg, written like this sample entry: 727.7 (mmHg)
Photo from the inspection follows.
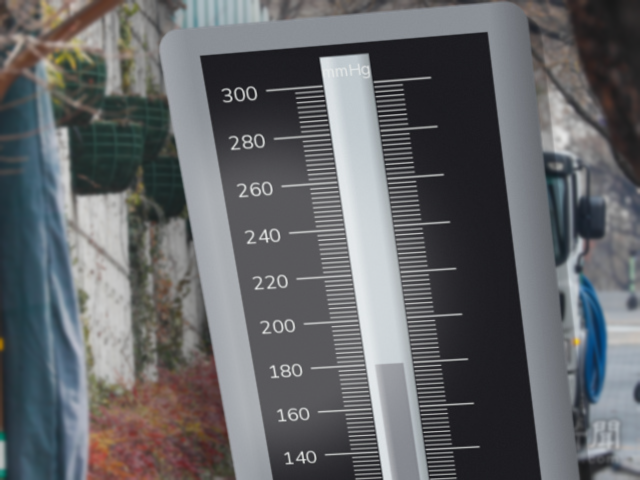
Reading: 180 (mmHg)
